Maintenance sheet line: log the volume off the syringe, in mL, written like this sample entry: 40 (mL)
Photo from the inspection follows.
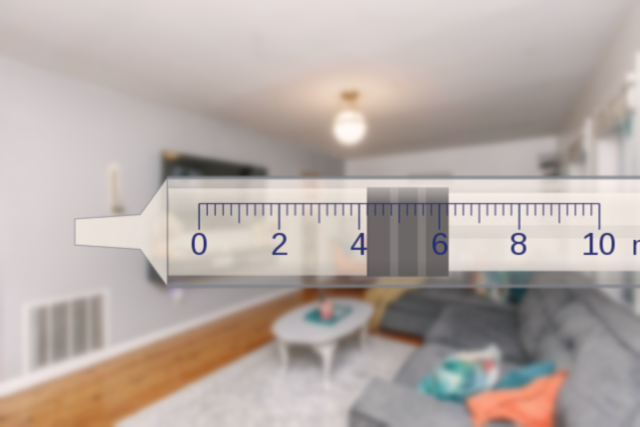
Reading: 4.2 (mL)
